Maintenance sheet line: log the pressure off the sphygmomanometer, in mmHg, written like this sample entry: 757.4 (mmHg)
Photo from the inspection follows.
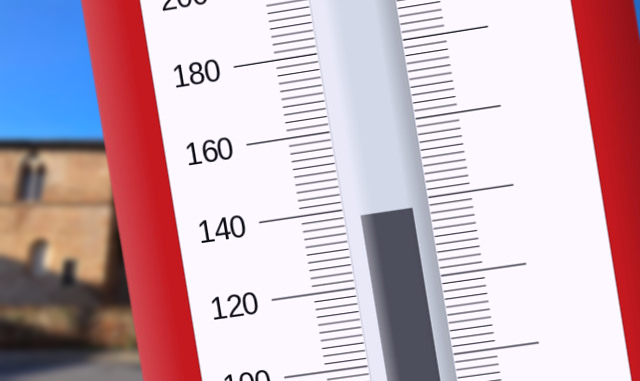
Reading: 138 (mmHg)
